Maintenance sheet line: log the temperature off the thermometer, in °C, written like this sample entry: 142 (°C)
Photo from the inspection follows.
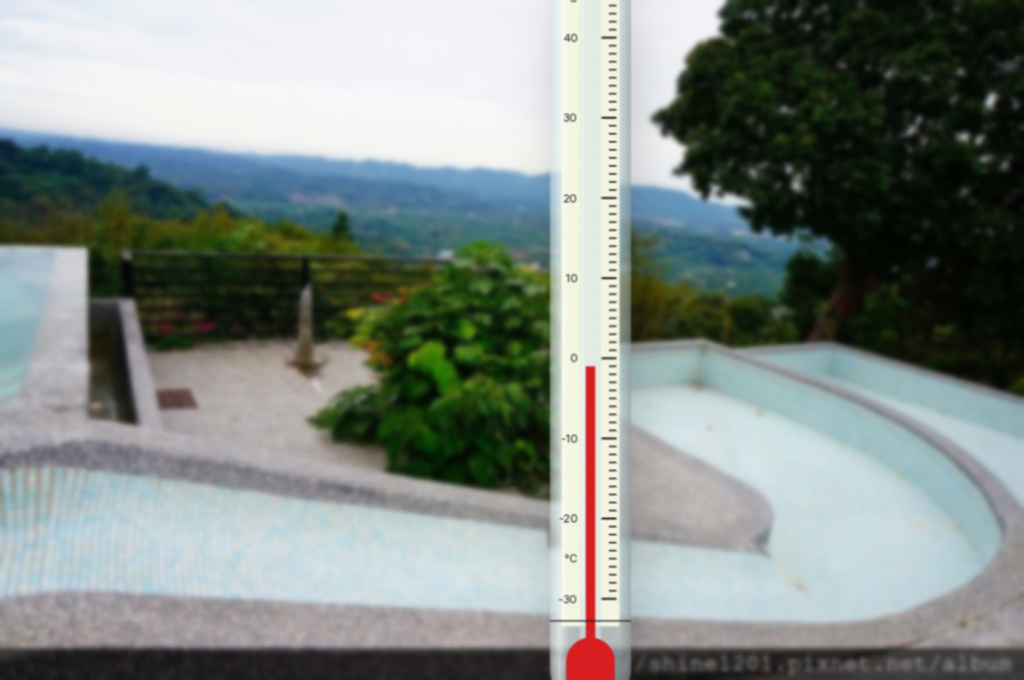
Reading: -1 (°C)
